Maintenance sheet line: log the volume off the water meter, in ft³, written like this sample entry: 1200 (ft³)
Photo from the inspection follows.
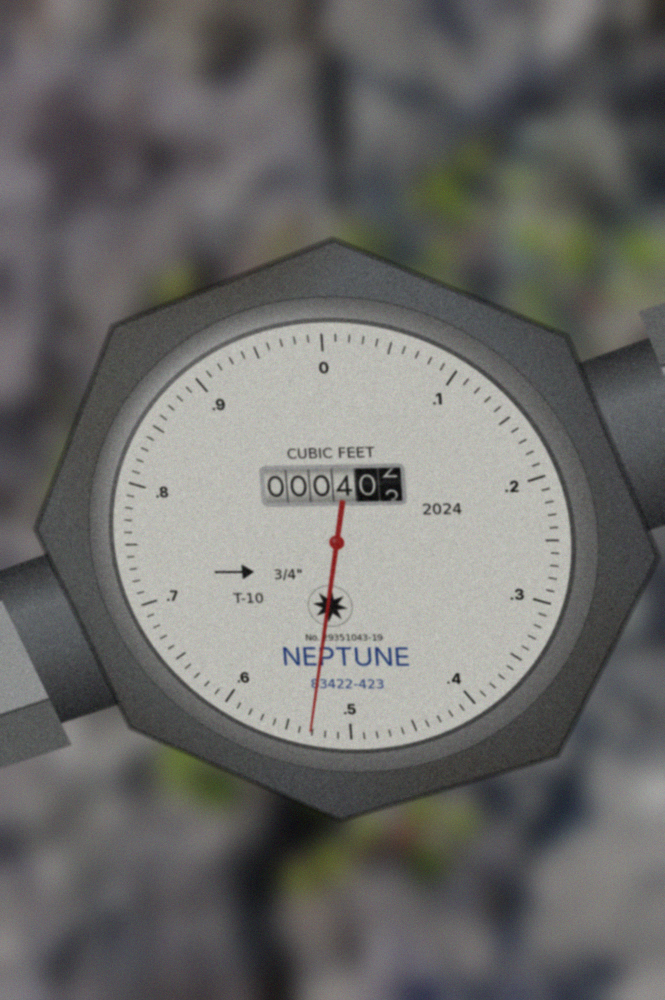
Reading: 402.53 (ft³)
